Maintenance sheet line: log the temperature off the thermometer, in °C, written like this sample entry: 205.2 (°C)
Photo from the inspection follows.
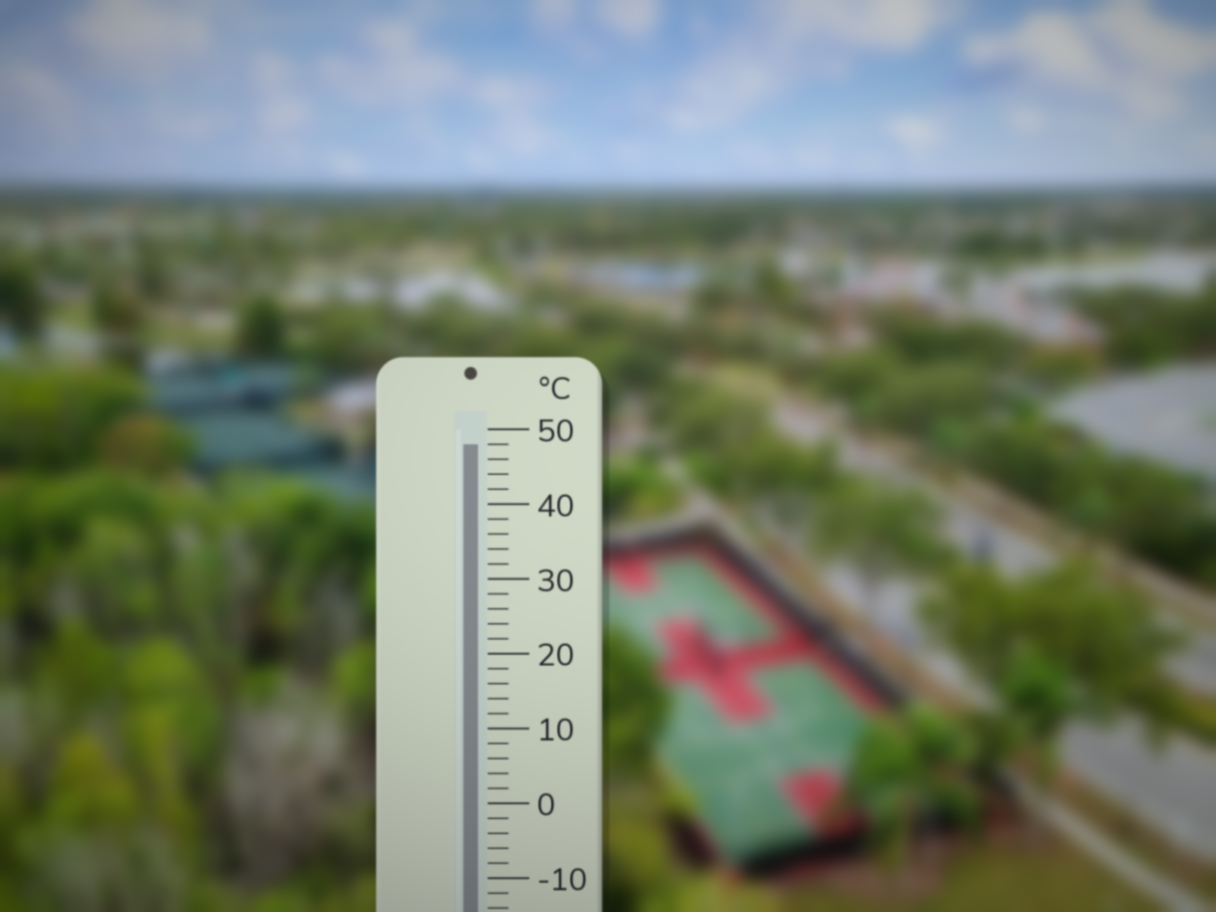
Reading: 48 (°C)
